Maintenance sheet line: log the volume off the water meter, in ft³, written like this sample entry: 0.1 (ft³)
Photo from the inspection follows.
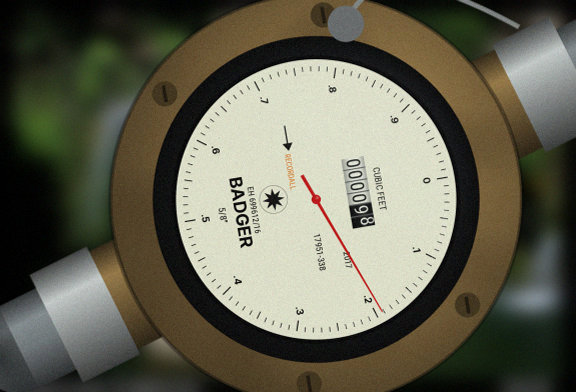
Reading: 98.19 (ft³)
